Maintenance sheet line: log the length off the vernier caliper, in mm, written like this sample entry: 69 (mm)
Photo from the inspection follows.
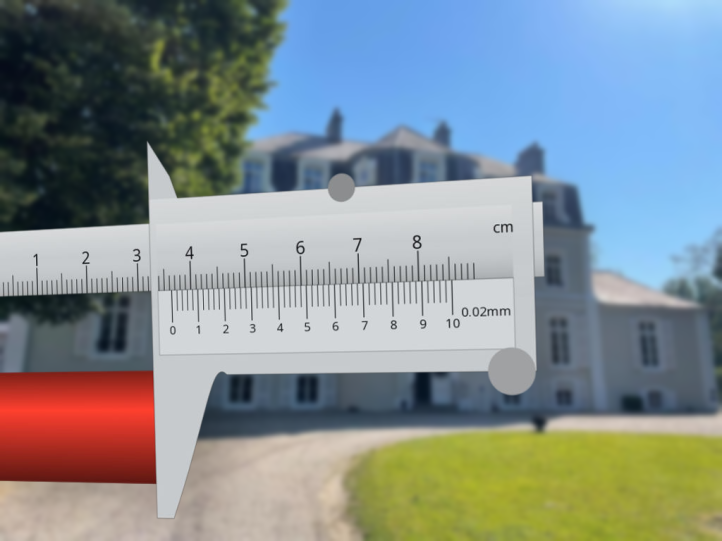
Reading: 36.4 (mm)
